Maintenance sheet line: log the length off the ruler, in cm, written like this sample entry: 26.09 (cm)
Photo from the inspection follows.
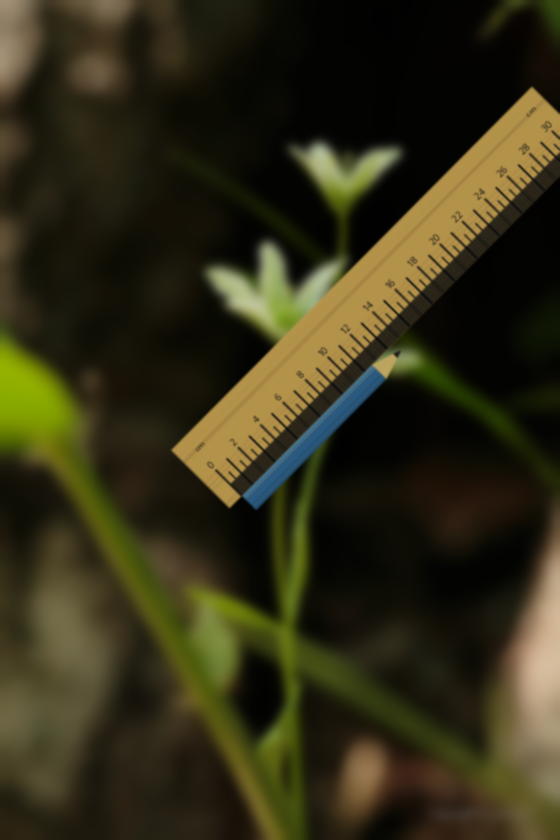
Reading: 13.5 (cm)
